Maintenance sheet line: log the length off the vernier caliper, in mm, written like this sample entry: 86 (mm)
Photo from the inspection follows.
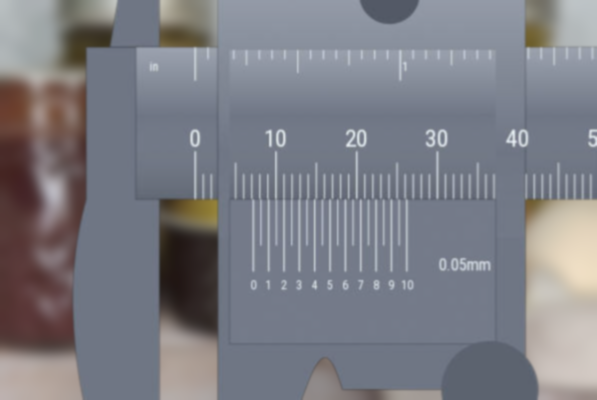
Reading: 7.2 (mm)
